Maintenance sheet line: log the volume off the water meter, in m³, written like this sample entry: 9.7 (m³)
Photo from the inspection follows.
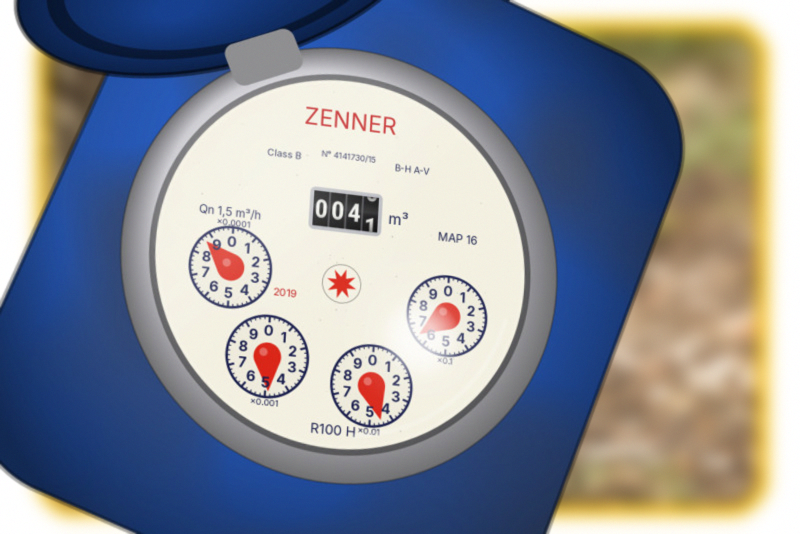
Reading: 40.6448 (m³)
